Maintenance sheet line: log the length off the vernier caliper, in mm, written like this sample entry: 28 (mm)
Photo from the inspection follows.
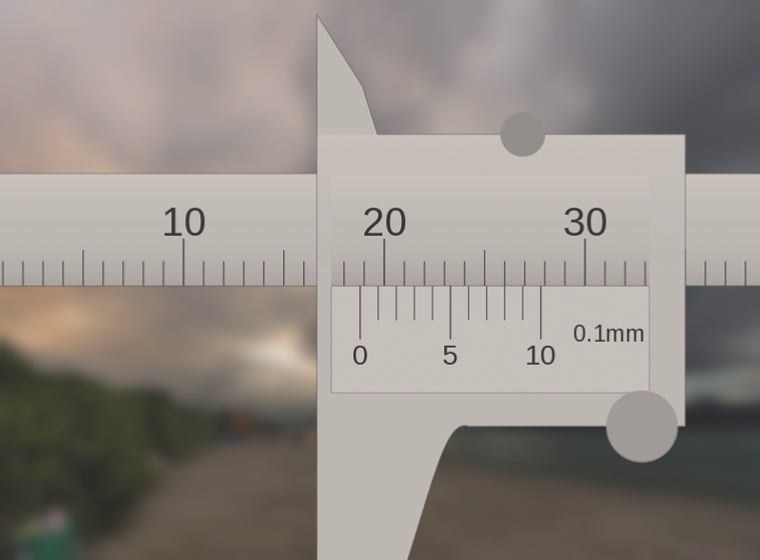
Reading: 18.8 (mm)
